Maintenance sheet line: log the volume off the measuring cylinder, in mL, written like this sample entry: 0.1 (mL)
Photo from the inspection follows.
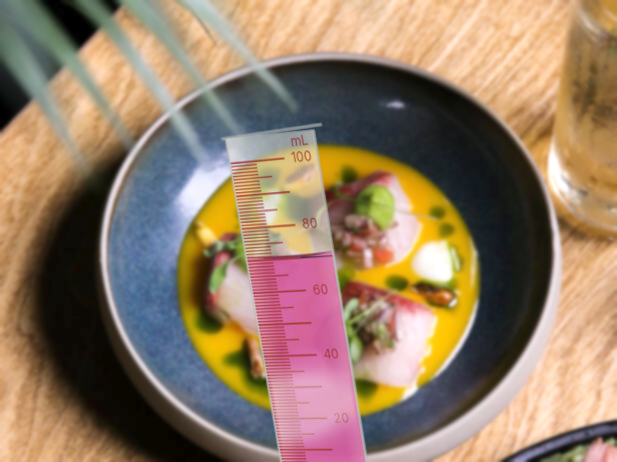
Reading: 70 (mL)
